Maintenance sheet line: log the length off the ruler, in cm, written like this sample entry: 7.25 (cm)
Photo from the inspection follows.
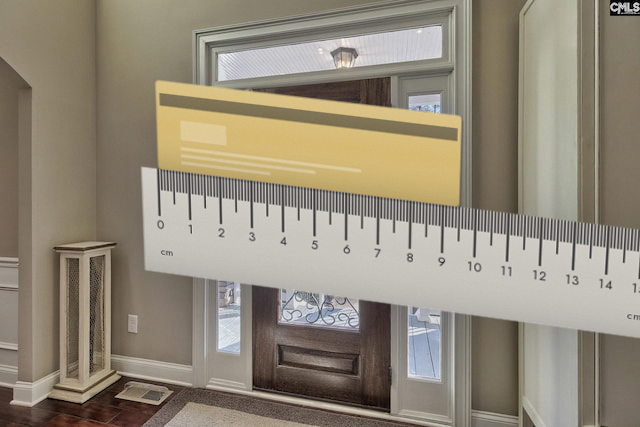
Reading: 9.5 (cm)
